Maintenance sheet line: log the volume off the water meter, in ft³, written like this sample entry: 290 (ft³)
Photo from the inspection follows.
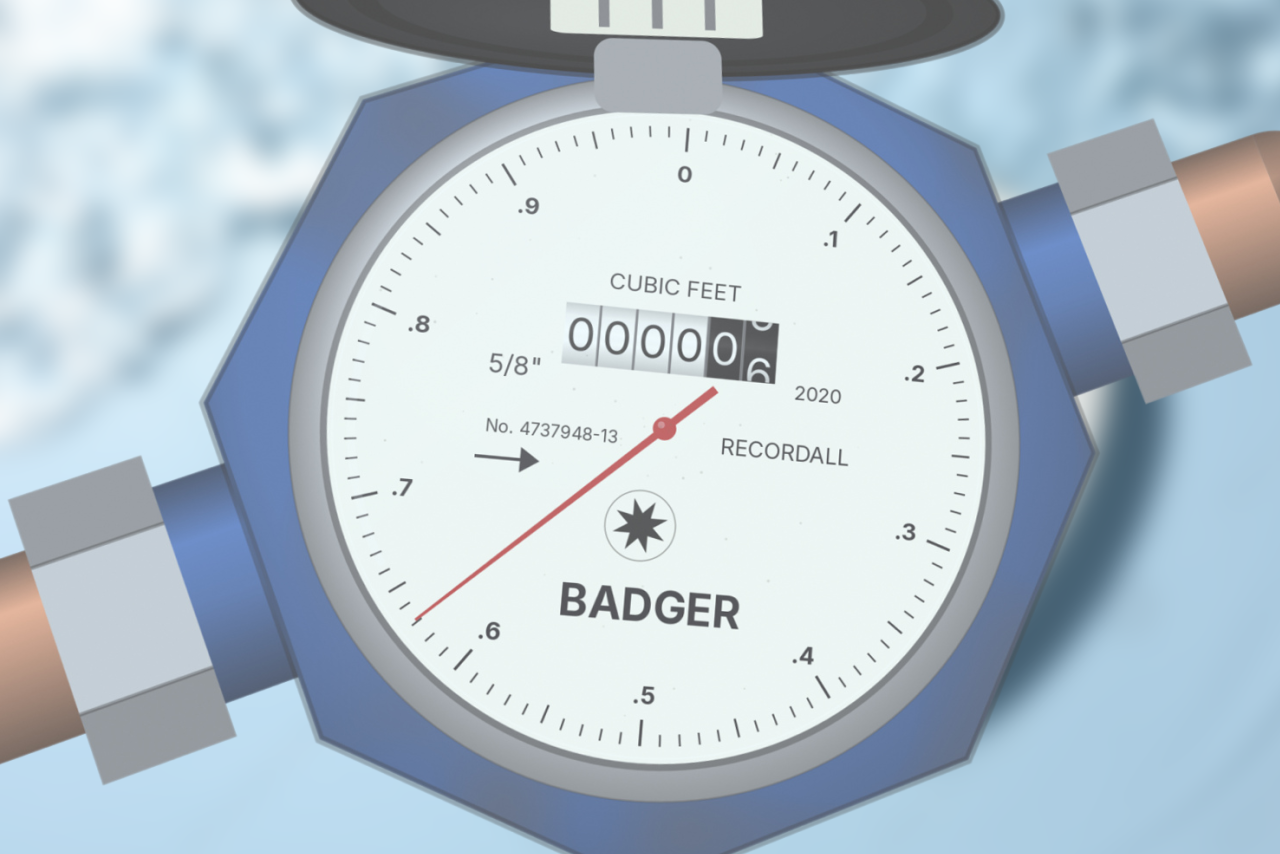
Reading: 5.63 (ft³)
